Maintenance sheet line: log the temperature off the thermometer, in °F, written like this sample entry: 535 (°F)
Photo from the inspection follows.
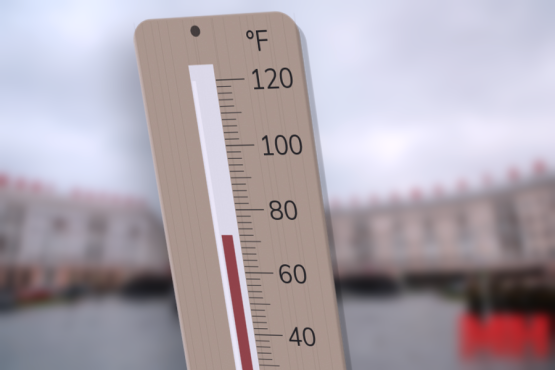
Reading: 72 (°F)
